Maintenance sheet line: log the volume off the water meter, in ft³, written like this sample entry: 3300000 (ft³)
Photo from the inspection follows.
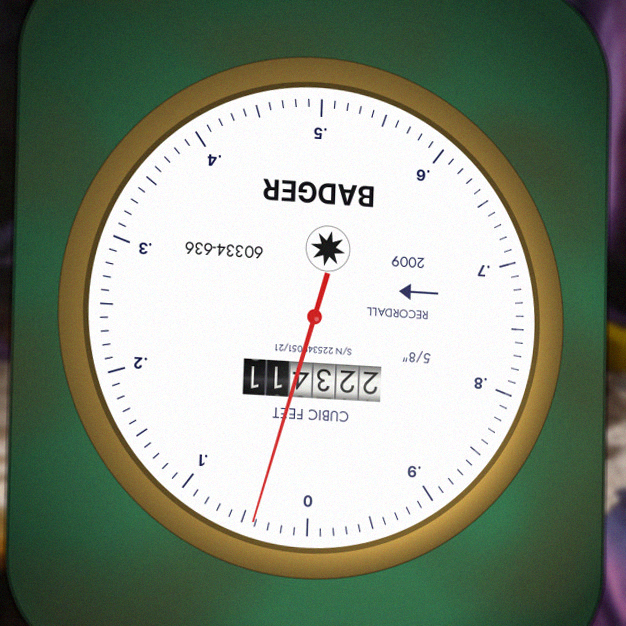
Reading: 223411.04 (ft³)
